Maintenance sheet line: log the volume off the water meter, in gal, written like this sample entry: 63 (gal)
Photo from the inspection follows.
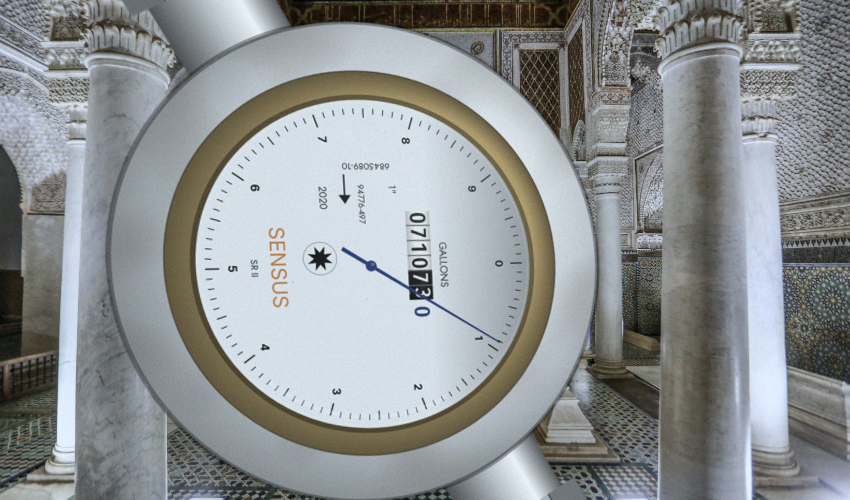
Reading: 710730.9 (gal)
